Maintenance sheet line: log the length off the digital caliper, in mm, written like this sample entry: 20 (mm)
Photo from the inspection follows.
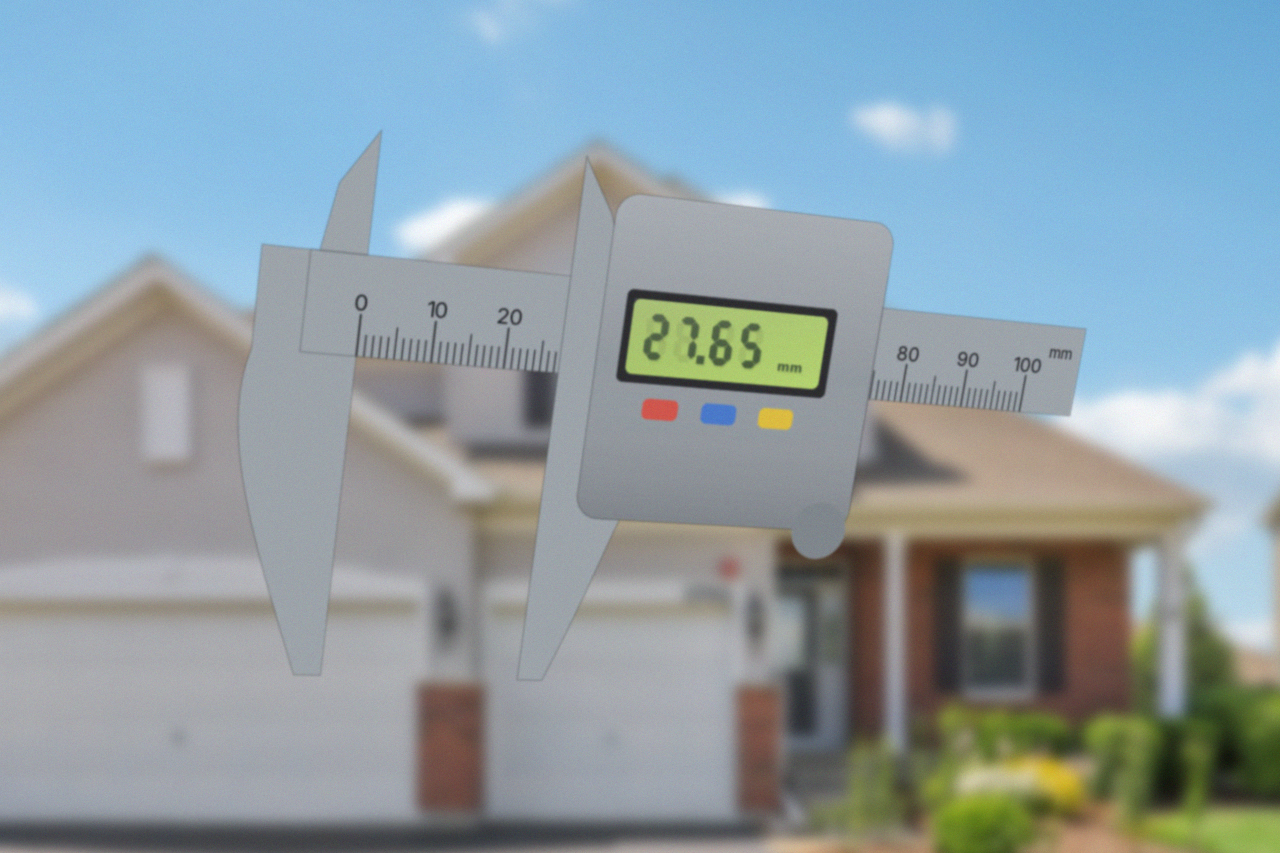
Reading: 27.65 (mm)
